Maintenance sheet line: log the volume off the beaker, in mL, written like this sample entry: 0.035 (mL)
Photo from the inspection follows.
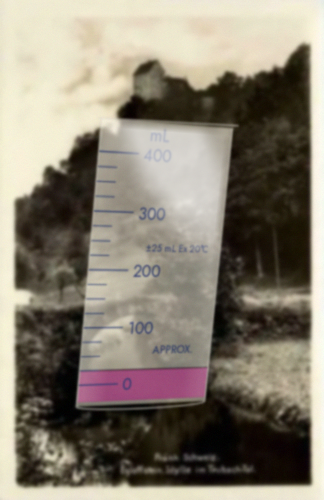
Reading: 25 (mL)
